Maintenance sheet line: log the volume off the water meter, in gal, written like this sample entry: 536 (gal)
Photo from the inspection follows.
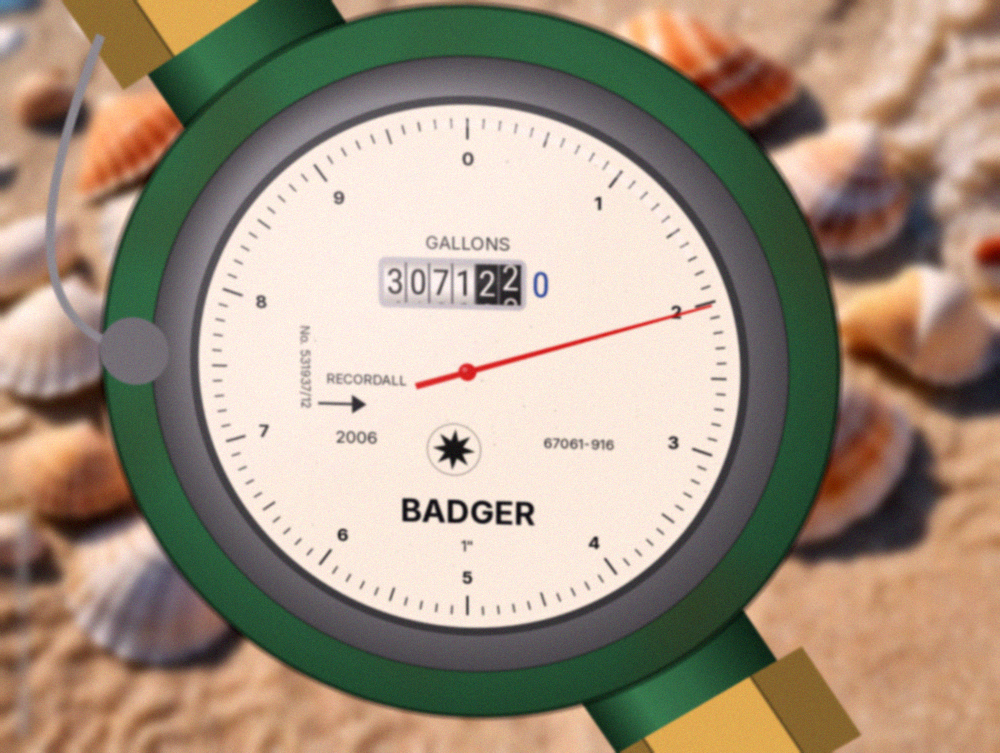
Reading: 3071222.0 (gal)
